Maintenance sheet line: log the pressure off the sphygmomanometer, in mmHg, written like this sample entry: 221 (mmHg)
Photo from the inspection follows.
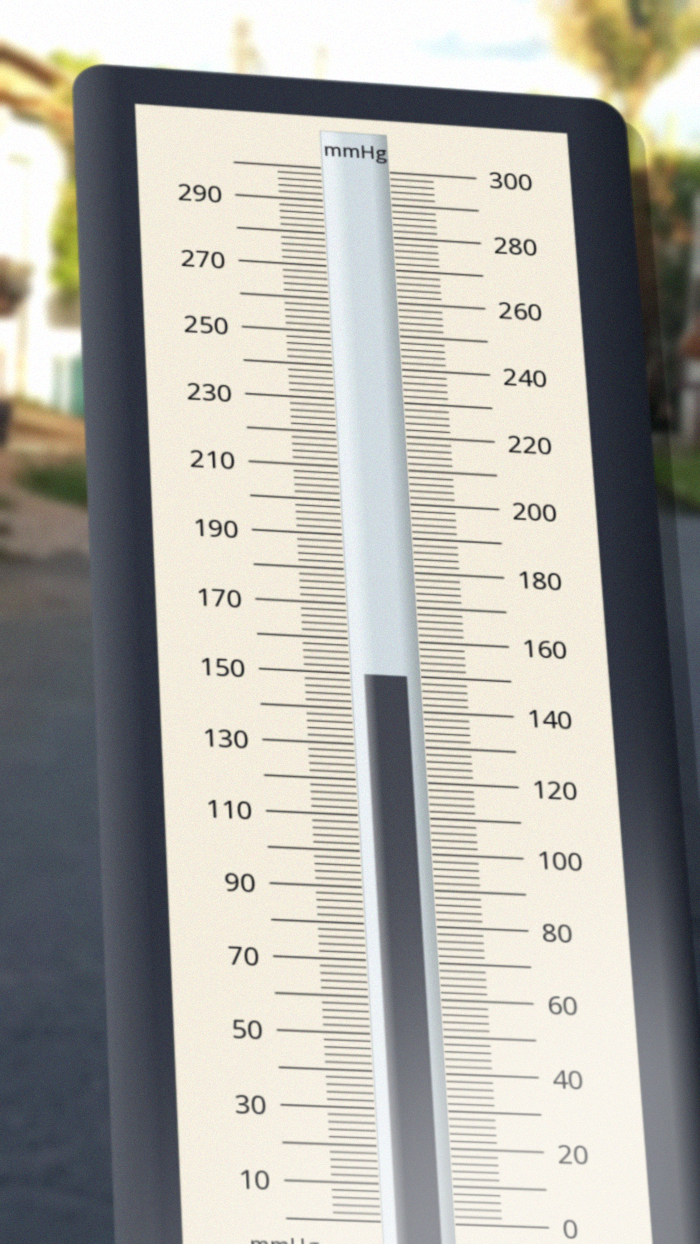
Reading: 150 (mmHg)
